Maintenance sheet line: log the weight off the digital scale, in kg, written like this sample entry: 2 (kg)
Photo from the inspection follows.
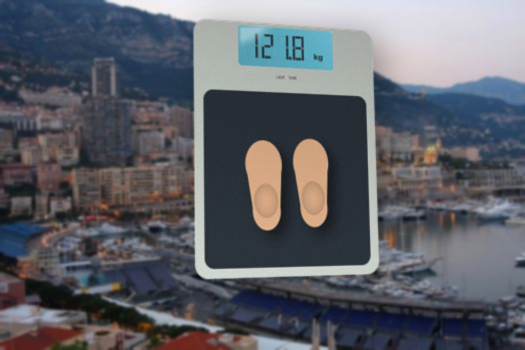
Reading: 121.8 (kg)
